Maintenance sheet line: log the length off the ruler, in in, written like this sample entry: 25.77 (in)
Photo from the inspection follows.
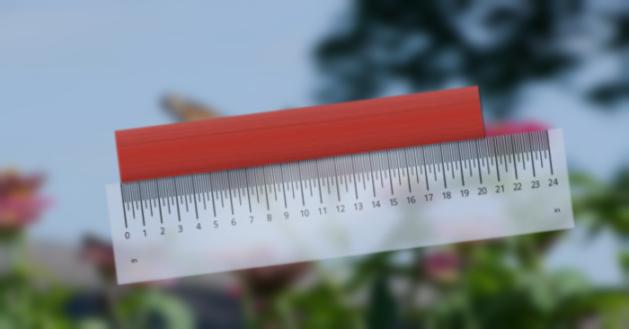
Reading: 20.5 (in)
